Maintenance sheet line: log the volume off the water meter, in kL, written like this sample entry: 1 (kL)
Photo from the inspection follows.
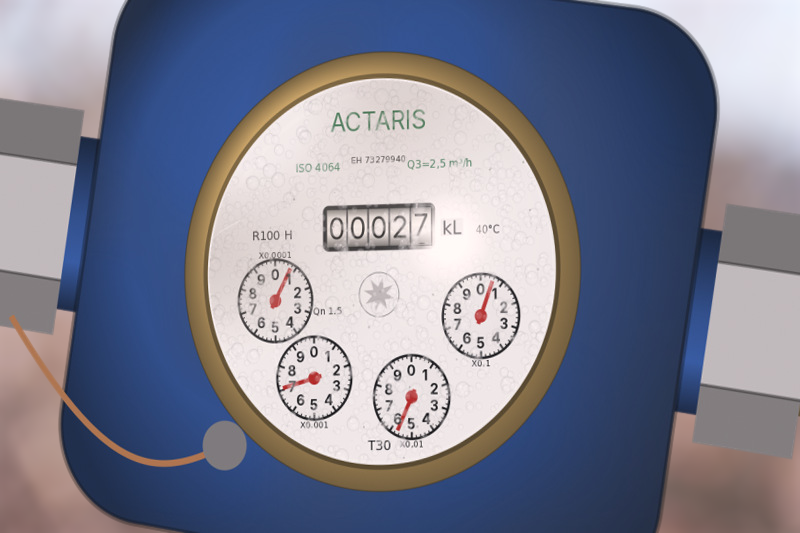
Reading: 27.0570 (kL)
